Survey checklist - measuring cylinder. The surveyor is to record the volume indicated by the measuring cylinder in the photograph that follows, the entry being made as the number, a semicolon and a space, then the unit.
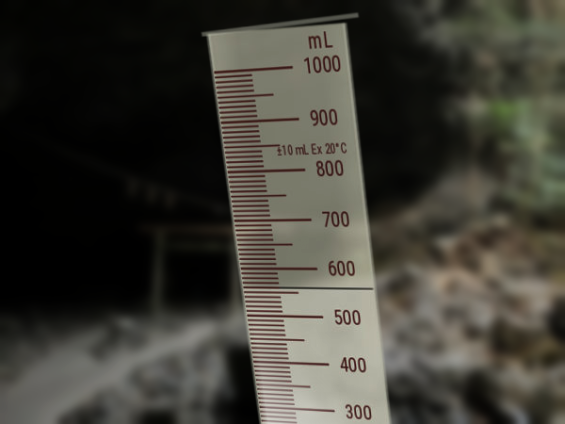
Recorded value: 560; mL
